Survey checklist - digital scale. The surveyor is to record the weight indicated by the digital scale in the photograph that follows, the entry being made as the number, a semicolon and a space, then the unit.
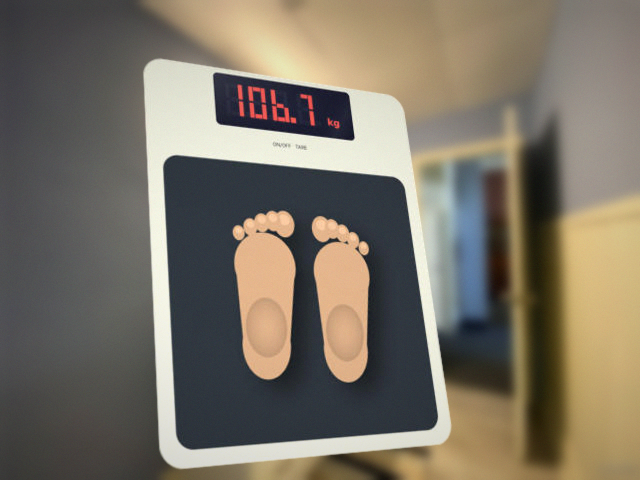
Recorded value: 106.7; kg
